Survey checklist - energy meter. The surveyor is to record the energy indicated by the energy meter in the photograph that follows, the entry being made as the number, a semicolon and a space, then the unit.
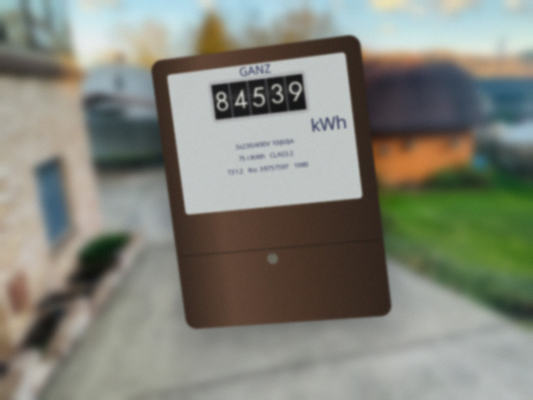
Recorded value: 84539; kWh
